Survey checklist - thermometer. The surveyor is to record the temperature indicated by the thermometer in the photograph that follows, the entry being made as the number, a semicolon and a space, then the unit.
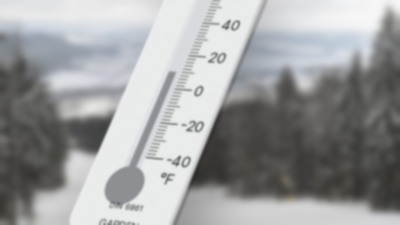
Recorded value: 10; °F
